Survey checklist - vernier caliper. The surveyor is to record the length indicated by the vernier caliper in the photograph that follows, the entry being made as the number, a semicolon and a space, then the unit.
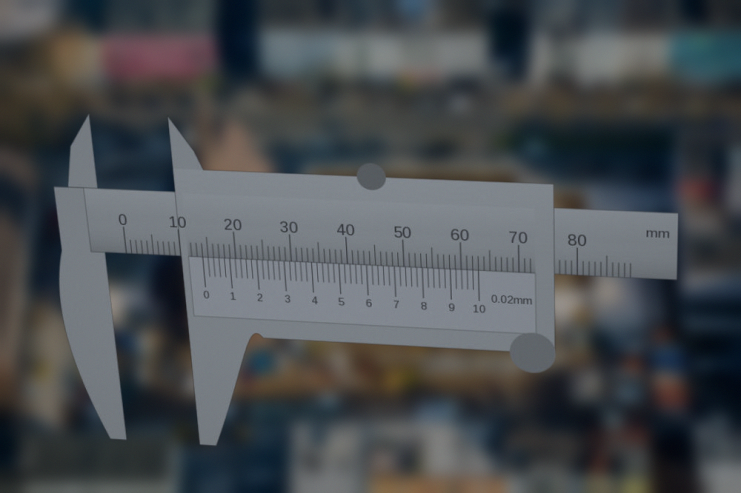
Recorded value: 14.0; mm
